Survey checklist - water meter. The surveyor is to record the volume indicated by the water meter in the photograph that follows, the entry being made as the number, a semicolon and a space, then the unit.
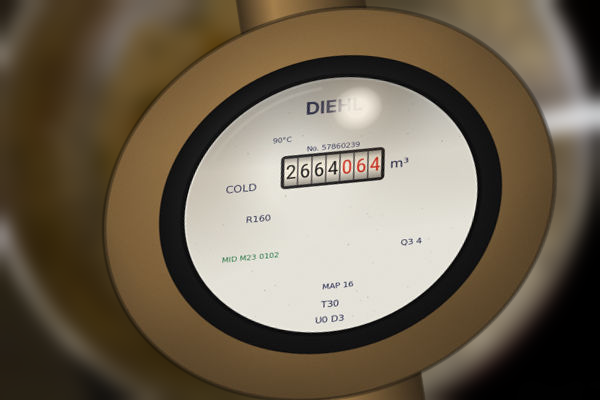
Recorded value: 2664.064; m³
